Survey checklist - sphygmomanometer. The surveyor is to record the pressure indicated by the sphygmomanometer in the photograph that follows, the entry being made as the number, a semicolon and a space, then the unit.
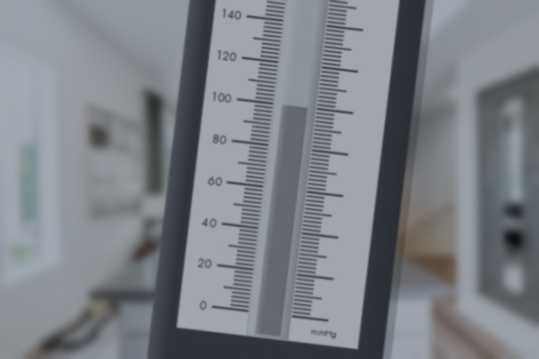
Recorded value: 100; mmHg
